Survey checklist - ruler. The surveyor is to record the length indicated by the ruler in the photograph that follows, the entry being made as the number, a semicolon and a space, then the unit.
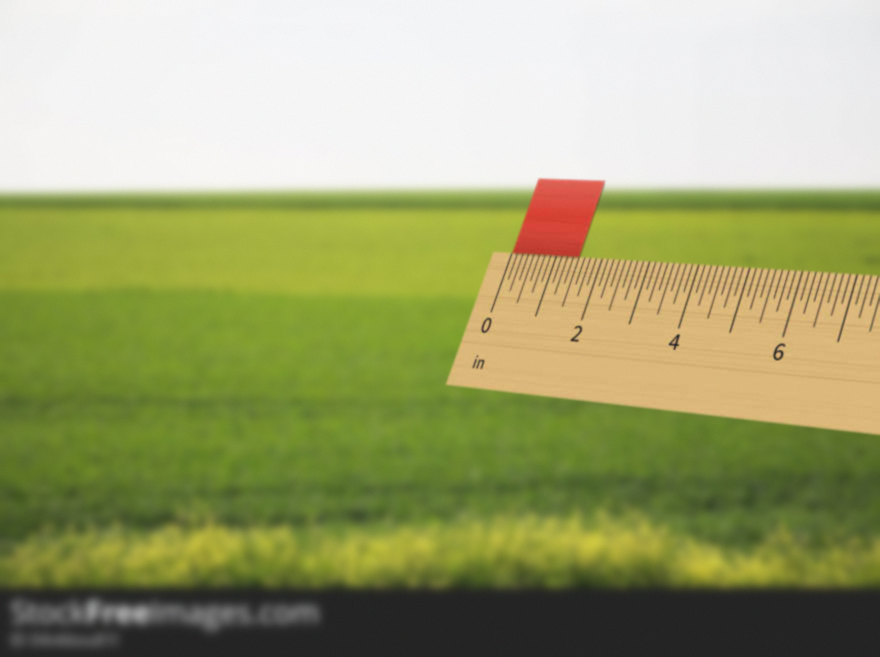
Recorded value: 1.5; in
